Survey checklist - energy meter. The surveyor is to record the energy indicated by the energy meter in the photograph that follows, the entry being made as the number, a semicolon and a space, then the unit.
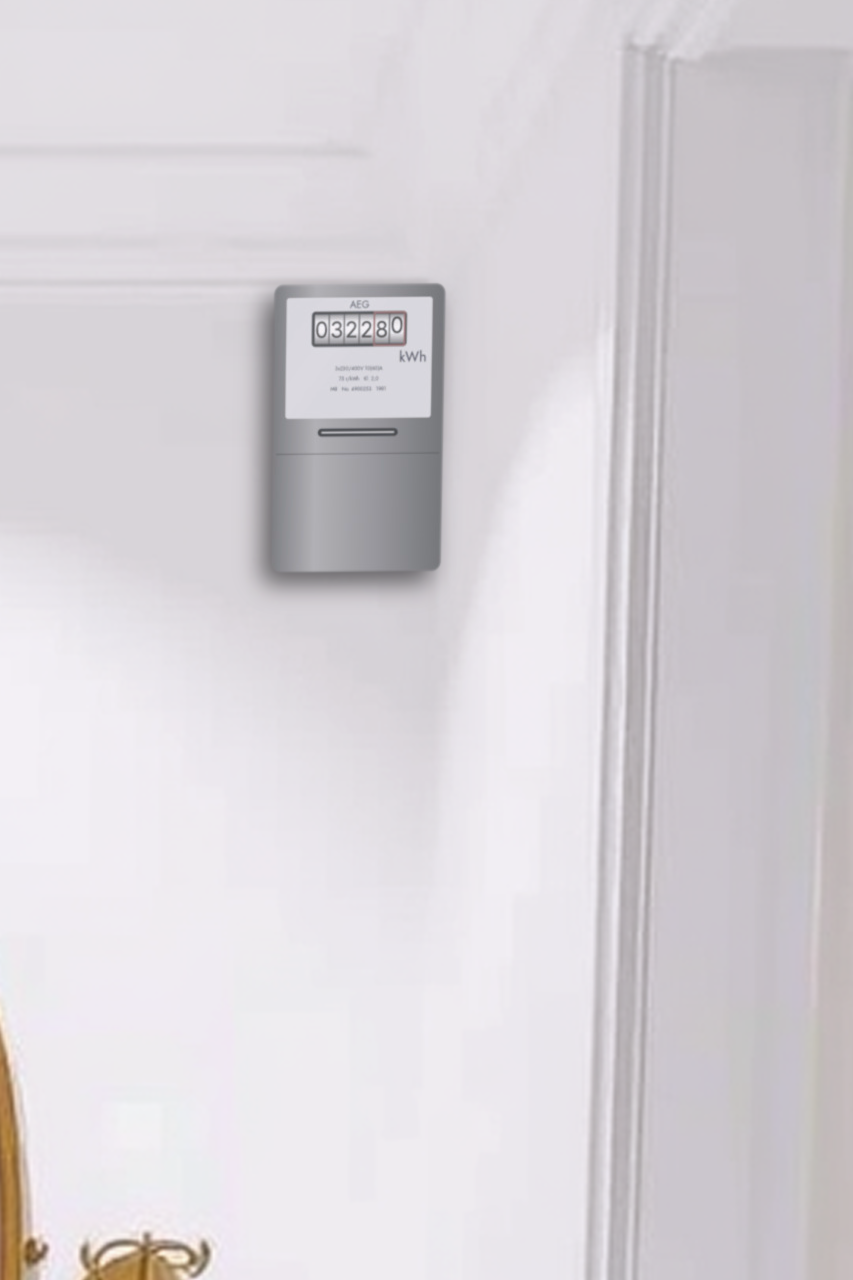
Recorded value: 322.80; kWh
